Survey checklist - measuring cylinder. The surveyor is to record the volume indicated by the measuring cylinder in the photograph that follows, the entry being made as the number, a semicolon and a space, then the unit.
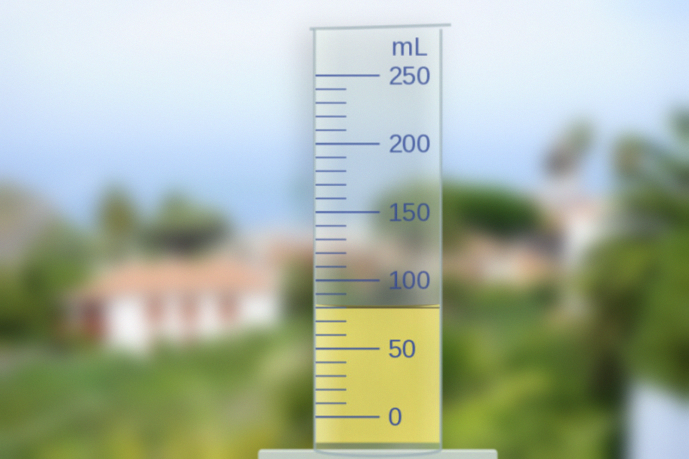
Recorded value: 80; mL
